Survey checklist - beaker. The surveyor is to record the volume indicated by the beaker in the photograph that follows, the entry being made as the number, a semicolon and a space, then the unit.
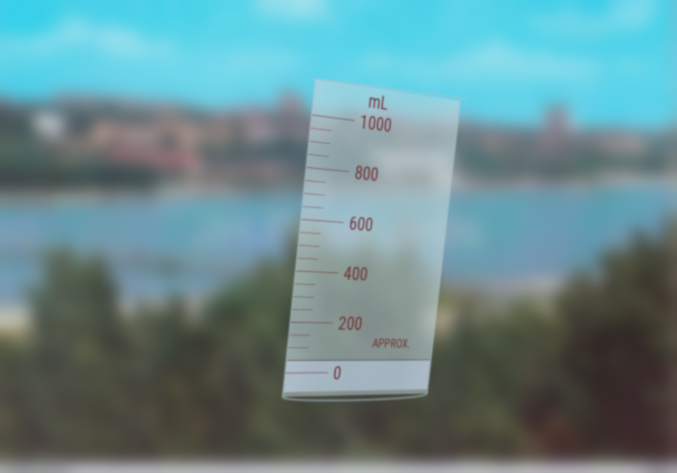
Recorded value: 50; mL
